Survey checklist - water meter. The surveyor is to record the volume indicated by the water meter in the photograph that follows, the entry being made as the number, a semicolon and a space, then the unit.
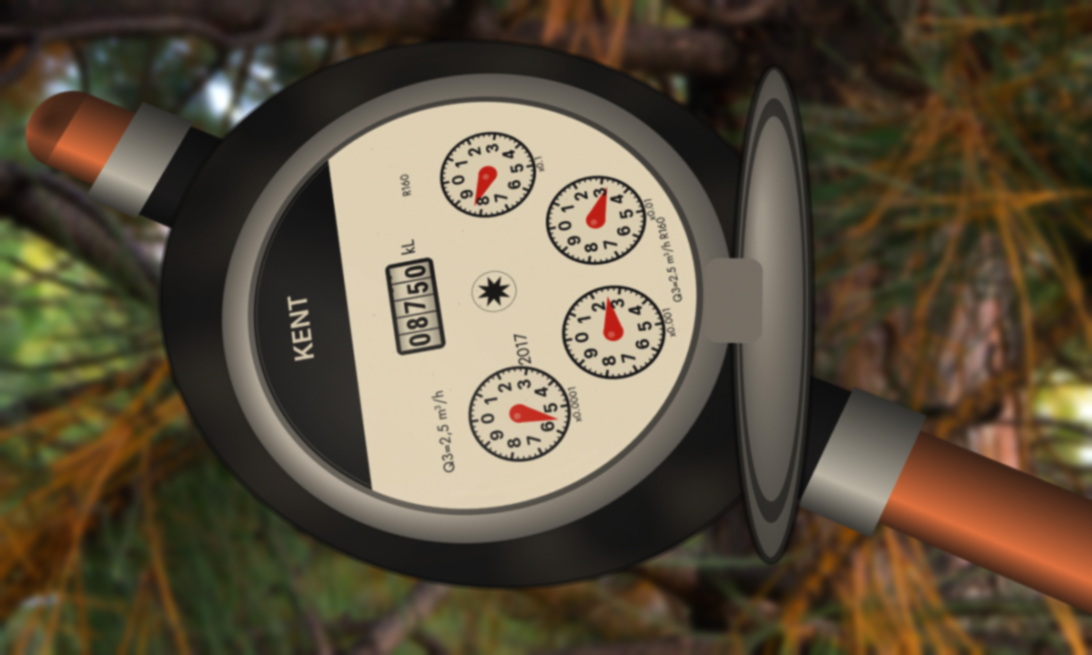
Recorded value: 8749.8325; kL
